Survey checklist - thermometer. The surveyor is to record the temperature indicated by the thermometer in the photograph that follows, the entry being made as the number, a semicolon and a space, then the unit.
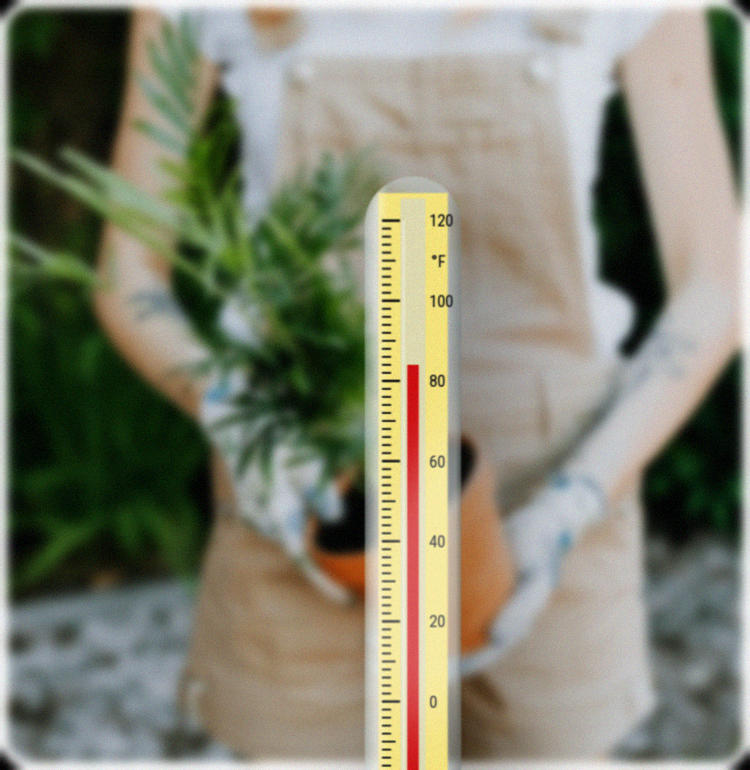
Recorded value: 84; °F
